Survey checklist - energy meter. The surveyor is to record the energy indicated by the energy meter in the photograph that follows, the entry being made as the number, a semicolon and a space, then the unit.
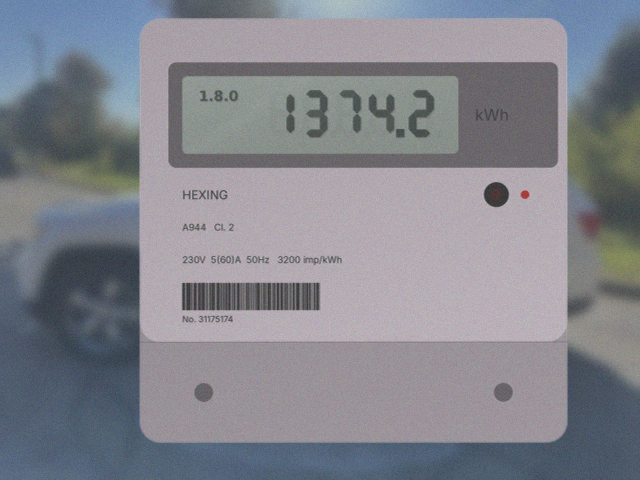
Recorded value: 1374.2; kWh
